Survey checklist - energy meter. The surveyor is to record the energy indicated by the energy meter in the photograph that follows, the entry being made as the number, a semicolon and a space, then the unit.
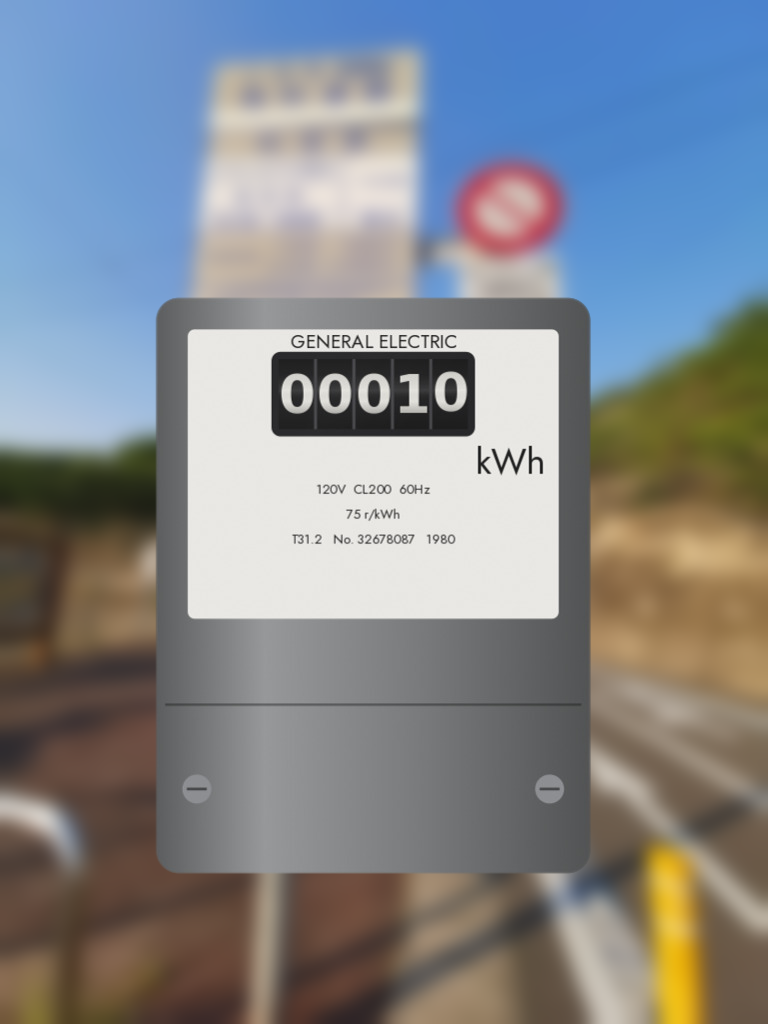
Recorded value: 10; kWh
